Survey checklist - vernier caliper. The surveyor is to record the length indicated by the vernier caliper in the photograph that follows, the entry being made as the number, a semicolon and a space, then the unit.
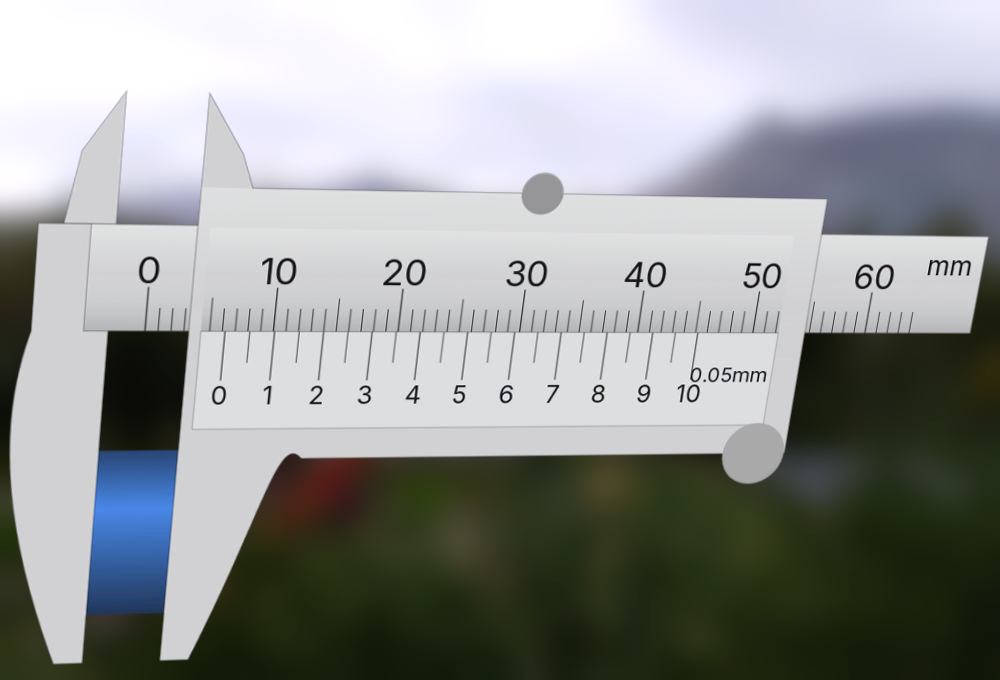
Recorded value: 6.2; mm
